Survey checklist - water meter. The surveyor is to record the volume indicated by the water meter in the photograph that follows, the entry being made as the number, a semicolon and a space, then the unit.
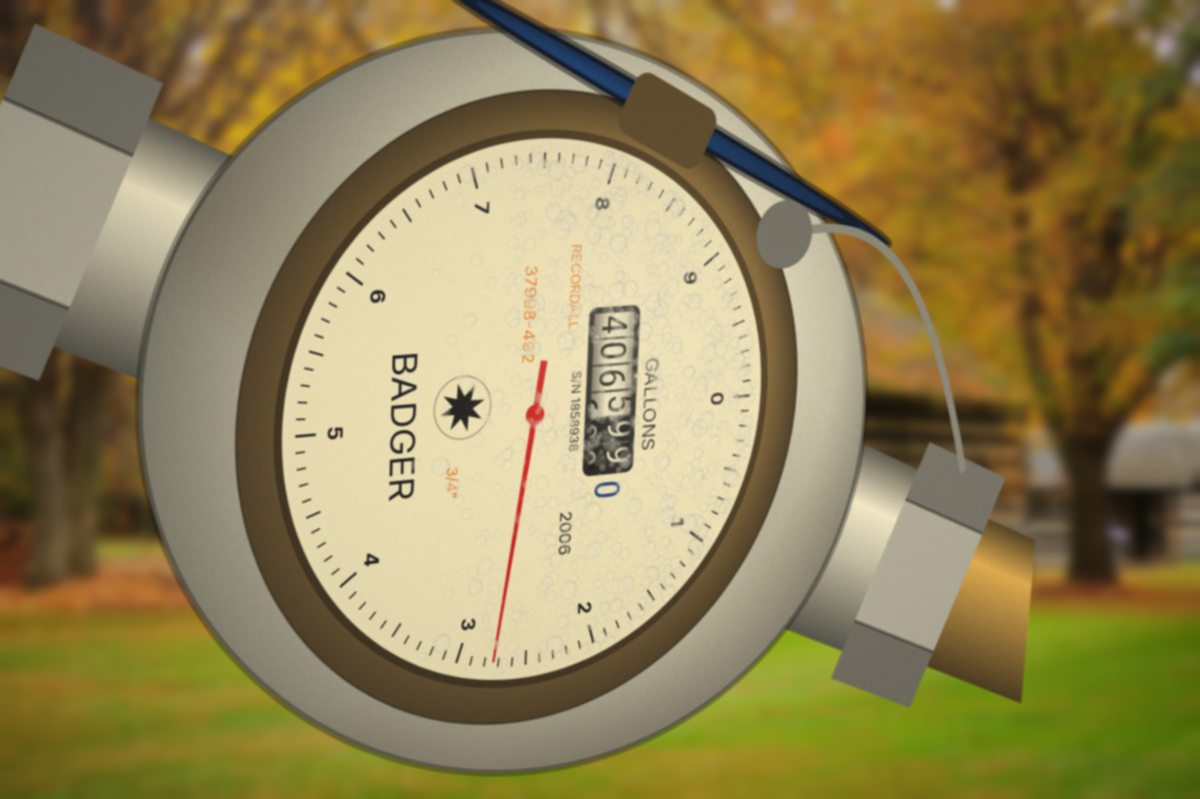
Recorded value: 4065992.7; gal
